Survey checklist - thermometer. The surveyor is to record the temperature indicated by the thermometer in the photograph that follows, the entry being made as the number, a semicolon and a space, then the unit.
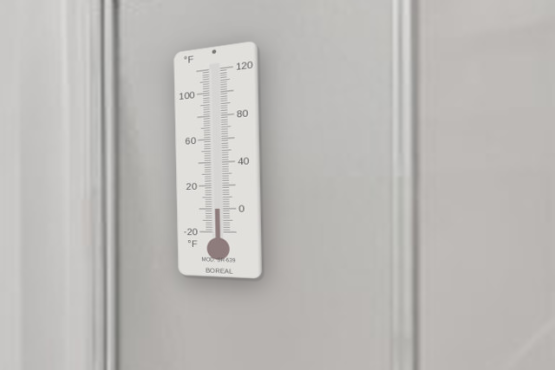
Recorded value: 0; °F
